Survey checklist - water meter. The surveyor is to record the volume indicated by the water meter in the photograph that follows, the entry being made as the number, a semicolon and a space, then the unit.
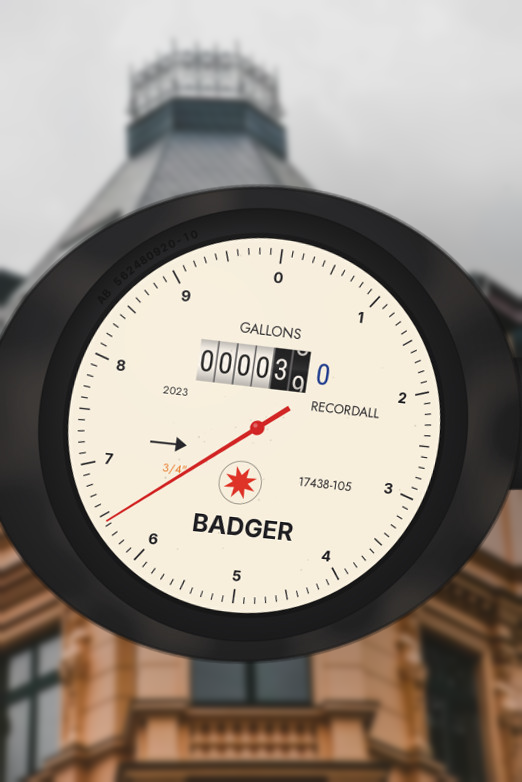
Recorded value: 386.4; gal
